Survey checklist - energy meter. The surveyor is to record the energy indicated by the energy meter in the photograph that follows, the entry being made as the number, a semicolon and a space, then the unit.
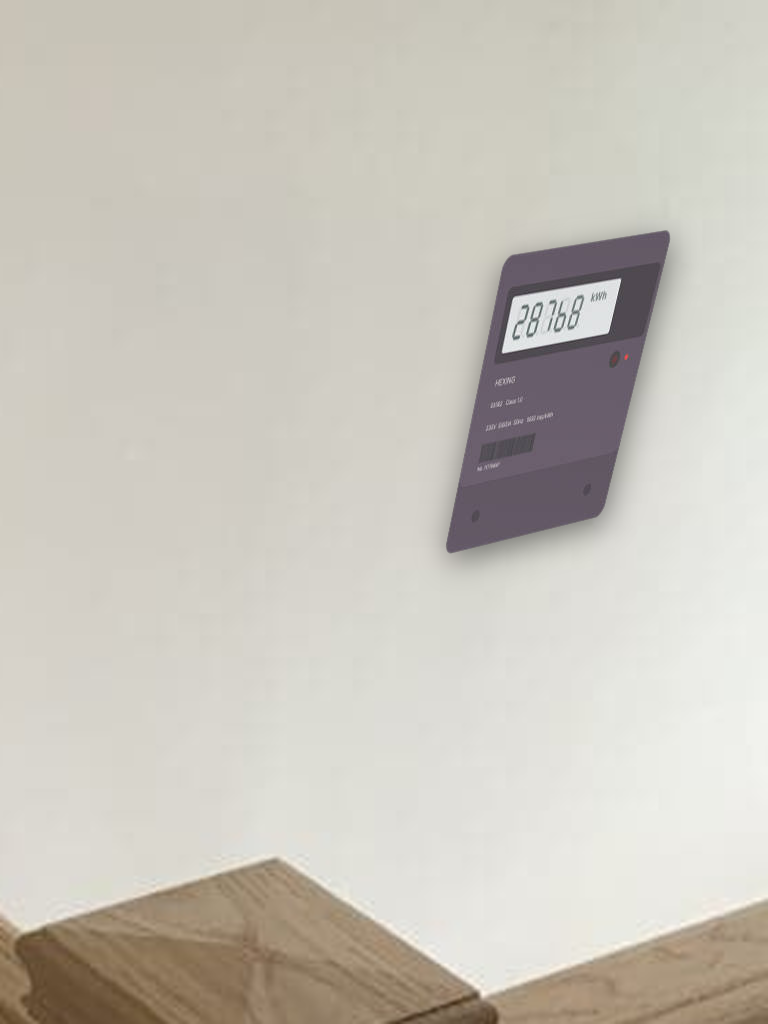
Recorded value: 28768; kWh
